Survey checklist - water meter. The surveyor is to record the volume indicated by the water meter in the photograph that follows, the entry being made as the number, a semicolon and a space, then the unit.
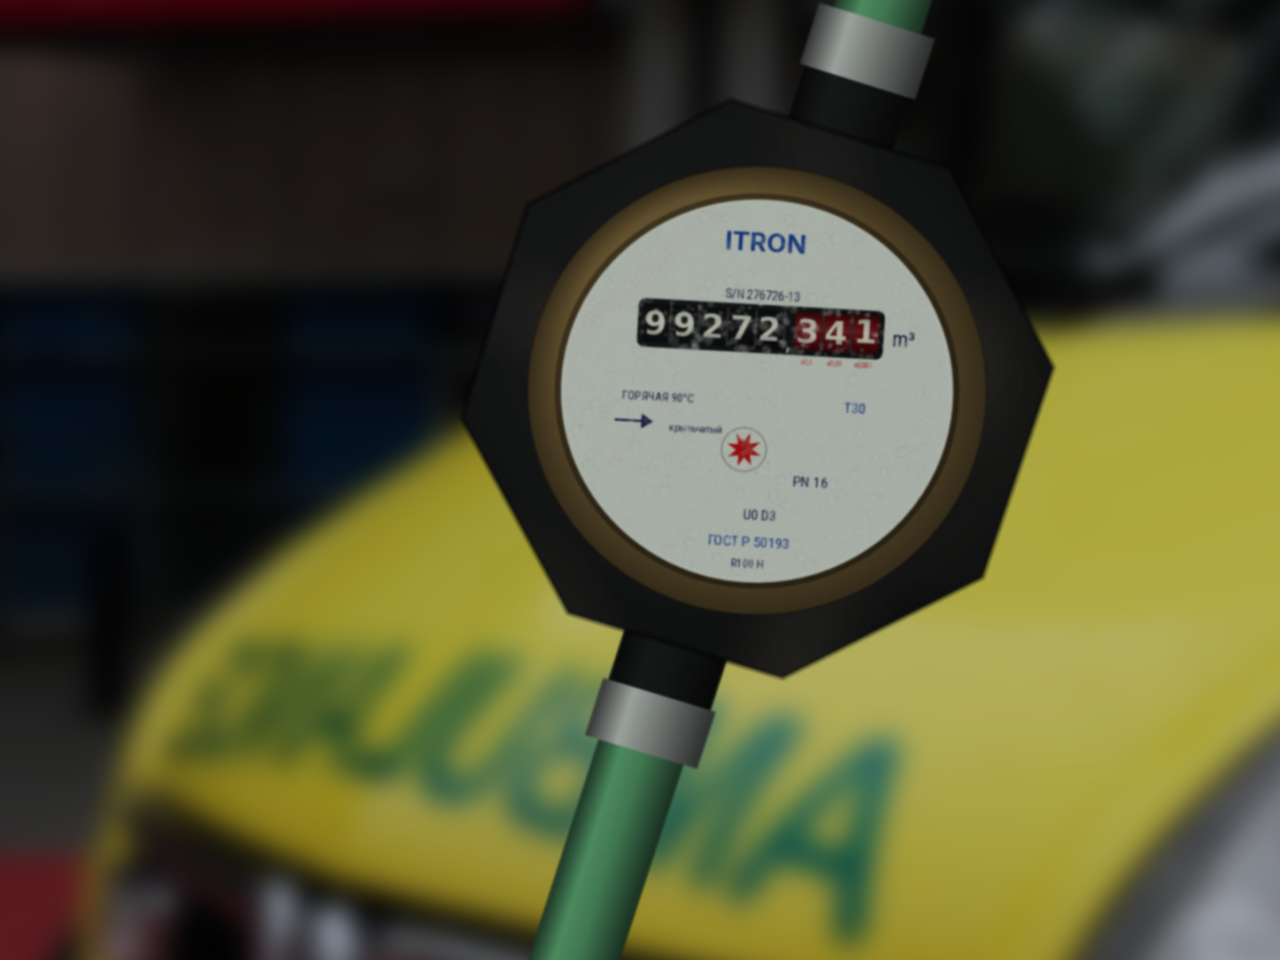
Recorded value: 99272.341; m³
